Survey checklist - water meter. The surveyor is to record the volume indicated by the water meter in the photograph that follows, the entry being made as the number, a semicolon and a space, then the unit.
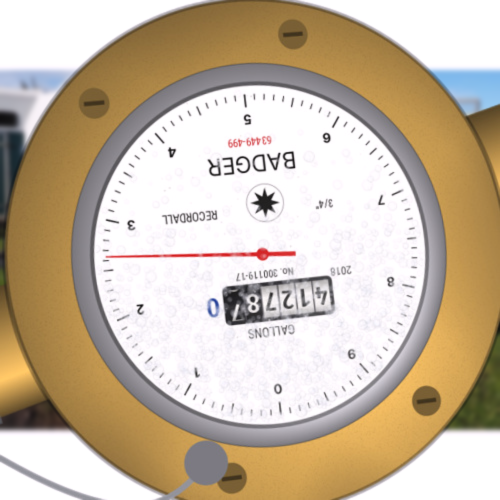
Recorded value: 4127872.6; gal
